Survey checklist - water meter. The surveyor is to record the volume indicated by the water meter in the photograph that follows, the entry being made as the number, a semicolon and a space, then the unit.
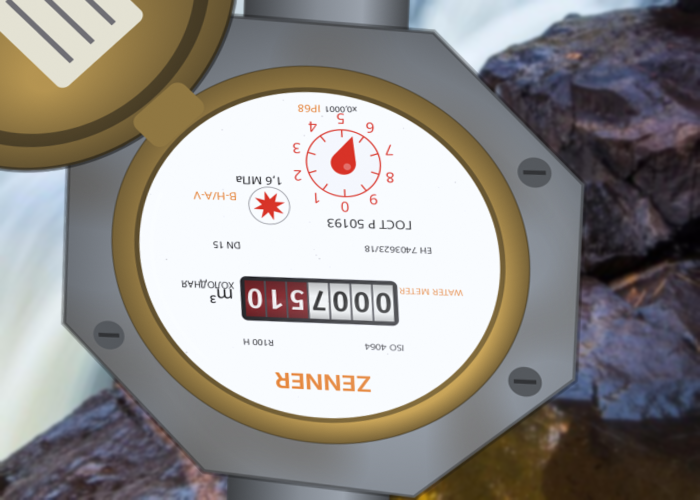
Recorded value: 7.5105; m³
